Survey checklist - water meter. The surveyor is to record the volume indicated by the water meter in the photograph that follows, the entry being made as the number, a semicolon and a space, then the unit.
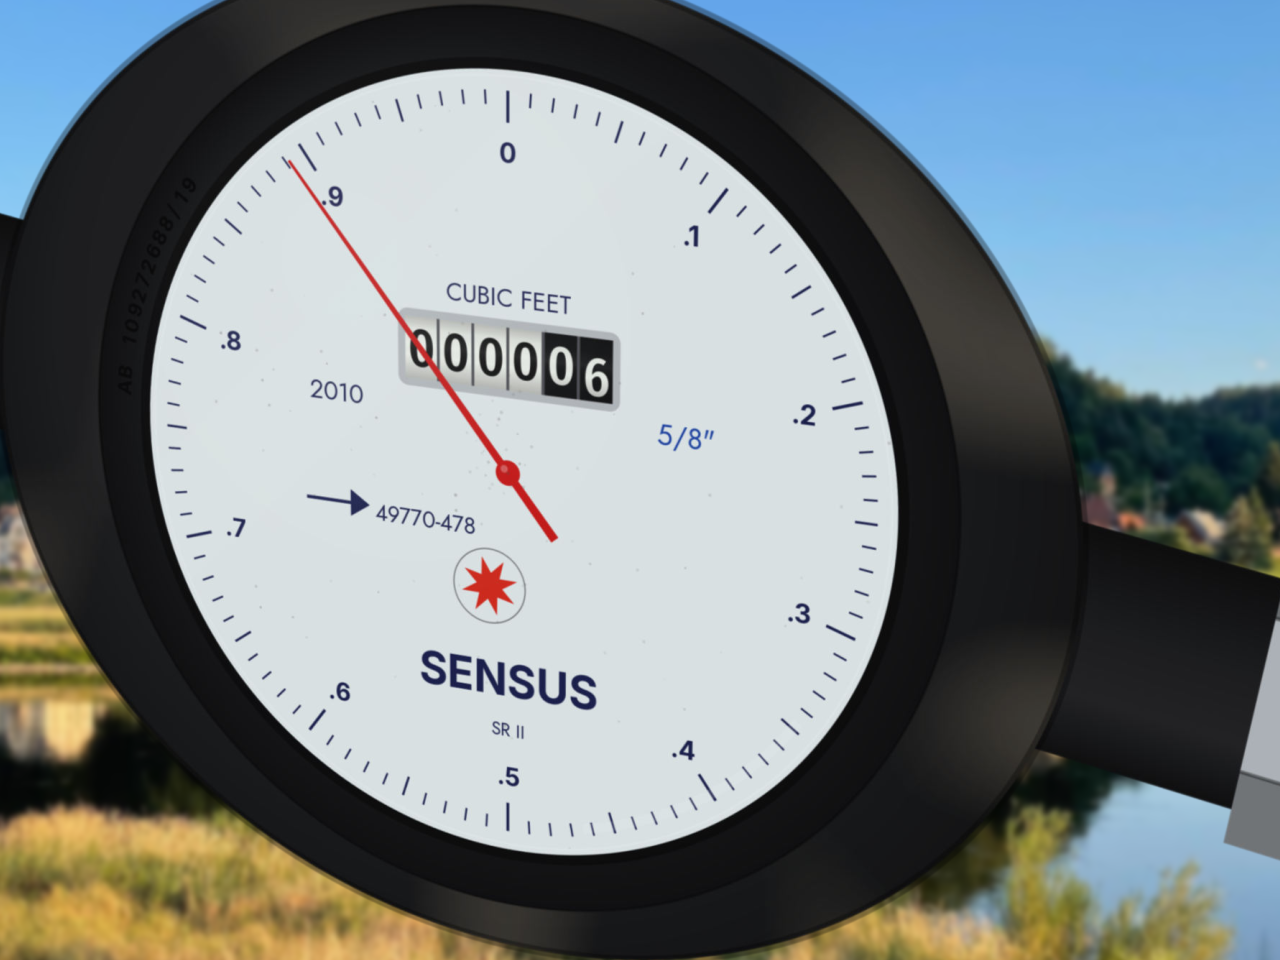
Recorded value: 5.89; ft³
